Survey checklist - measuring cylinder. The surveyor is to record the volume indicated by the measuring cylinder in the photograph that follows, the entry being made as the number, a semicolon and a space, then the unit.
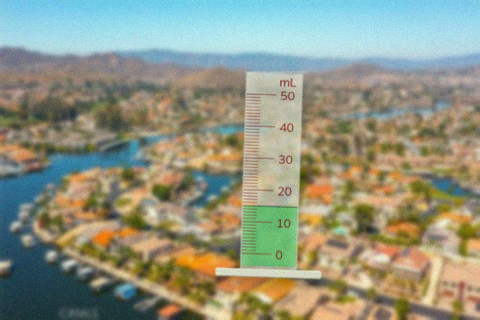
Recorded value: 15; mL
